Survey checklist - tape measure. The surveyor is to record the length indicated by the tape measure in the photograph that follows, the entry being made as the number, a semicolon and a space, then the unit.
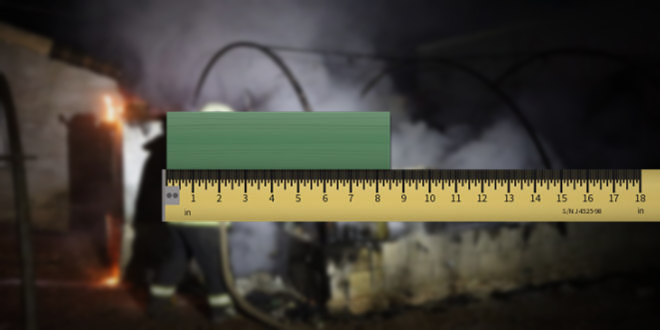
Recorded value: 8.5; in
